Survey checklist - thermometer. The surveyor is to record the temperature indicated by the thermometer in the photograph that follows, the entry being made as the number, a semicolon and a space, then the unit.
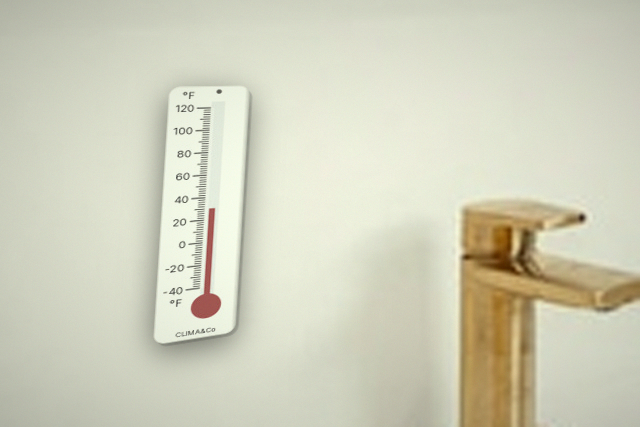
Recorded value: 30; °F
